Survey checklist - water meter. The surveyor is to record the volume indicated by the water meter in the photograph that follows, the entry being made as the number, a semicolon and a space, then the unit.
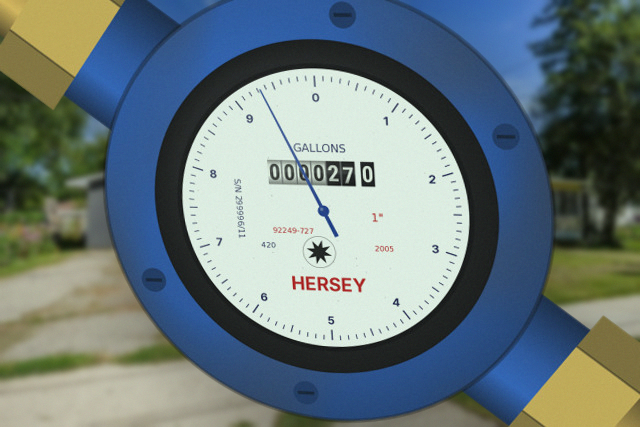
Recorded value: 269.3; gal
